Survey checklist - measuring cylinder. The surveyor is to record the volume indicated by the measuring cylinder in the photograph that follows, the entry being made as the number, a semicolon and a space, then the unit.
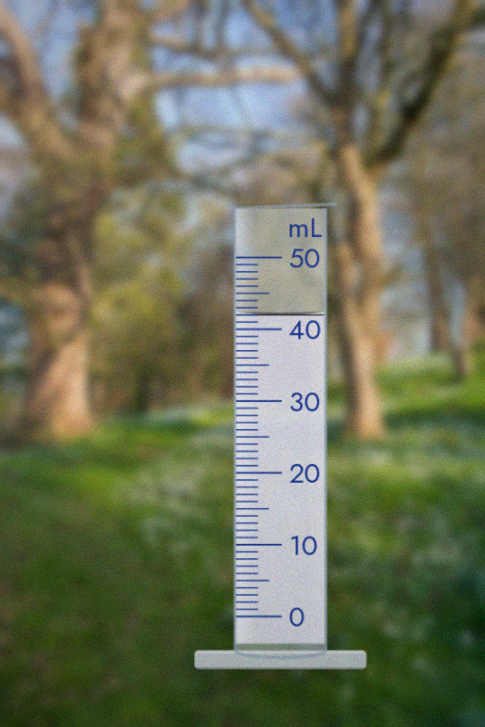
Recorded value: 42; mL
